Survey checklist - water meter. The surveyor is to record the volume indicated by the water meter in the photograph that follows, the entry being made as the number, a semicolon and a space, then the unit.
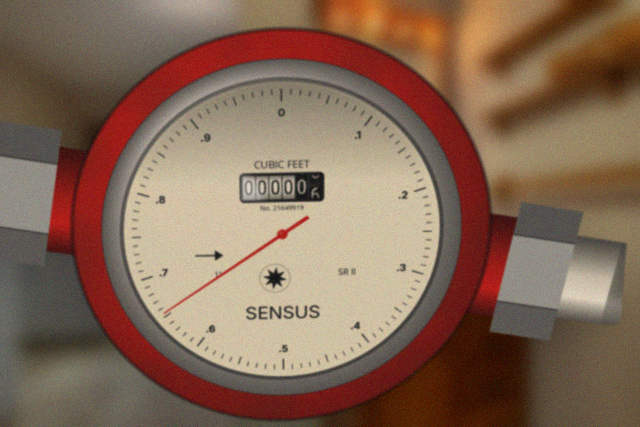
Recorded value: 5.65; ft³
